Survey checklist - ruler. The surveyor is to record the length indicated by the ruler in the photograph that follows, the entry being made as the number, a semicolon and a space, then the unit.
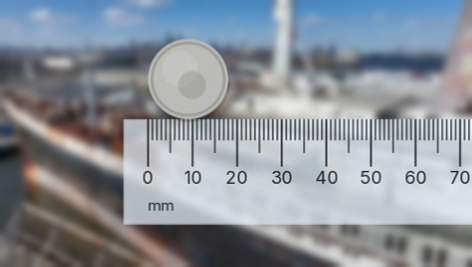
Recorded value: 18; mm
